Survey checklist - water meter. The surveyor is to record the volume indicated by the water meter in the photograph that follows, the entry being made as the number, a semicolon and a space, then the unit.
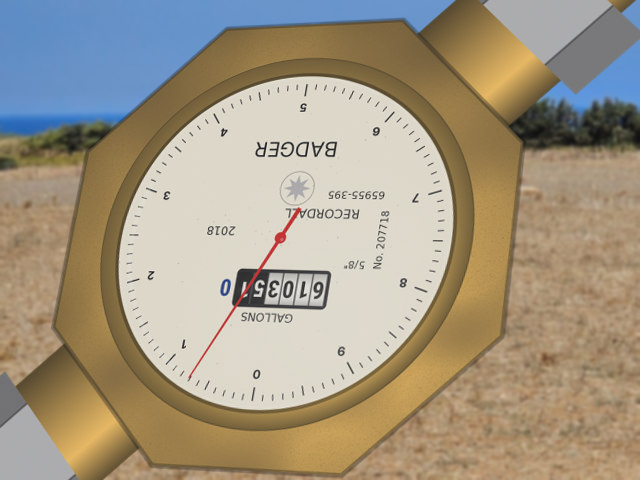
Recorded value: 6103510.7; gal
